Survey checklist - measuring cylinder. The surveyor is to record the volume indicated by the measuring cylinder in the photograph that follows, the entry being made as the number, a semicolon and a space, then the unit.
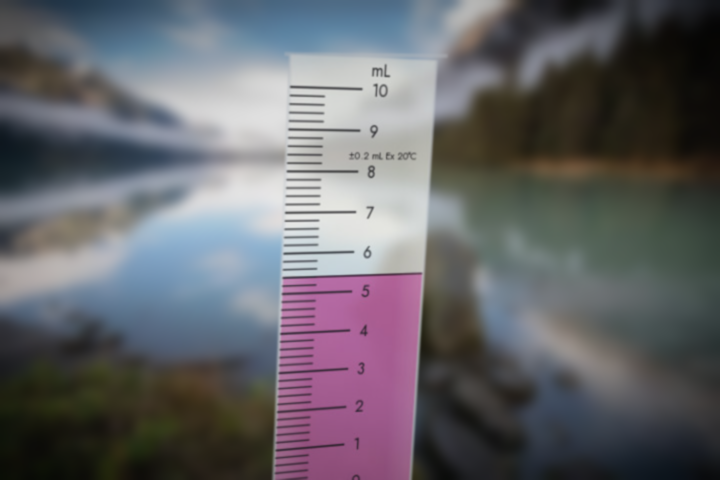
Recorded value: 5.4; mL
